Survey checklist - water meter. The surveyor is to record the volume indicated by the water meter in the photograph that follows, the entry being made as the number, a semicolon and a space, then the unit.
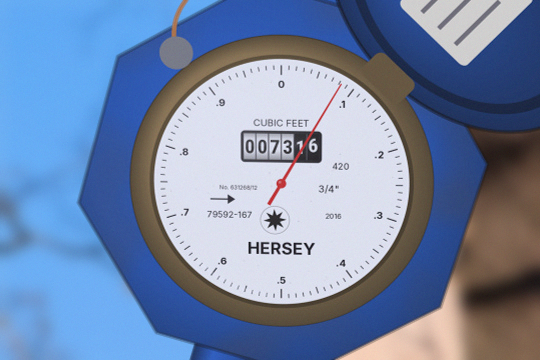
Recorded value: 7316.08; ft³
